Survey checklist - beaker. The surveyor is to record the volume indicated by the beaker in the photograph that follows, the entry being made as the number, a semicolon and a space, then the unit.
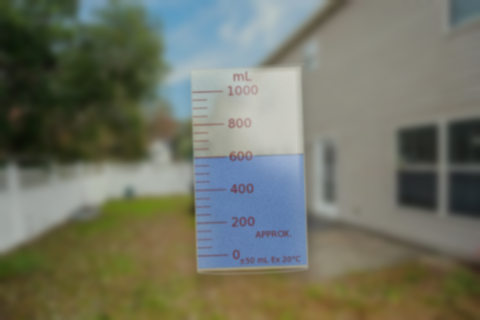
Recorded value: 600; mL
